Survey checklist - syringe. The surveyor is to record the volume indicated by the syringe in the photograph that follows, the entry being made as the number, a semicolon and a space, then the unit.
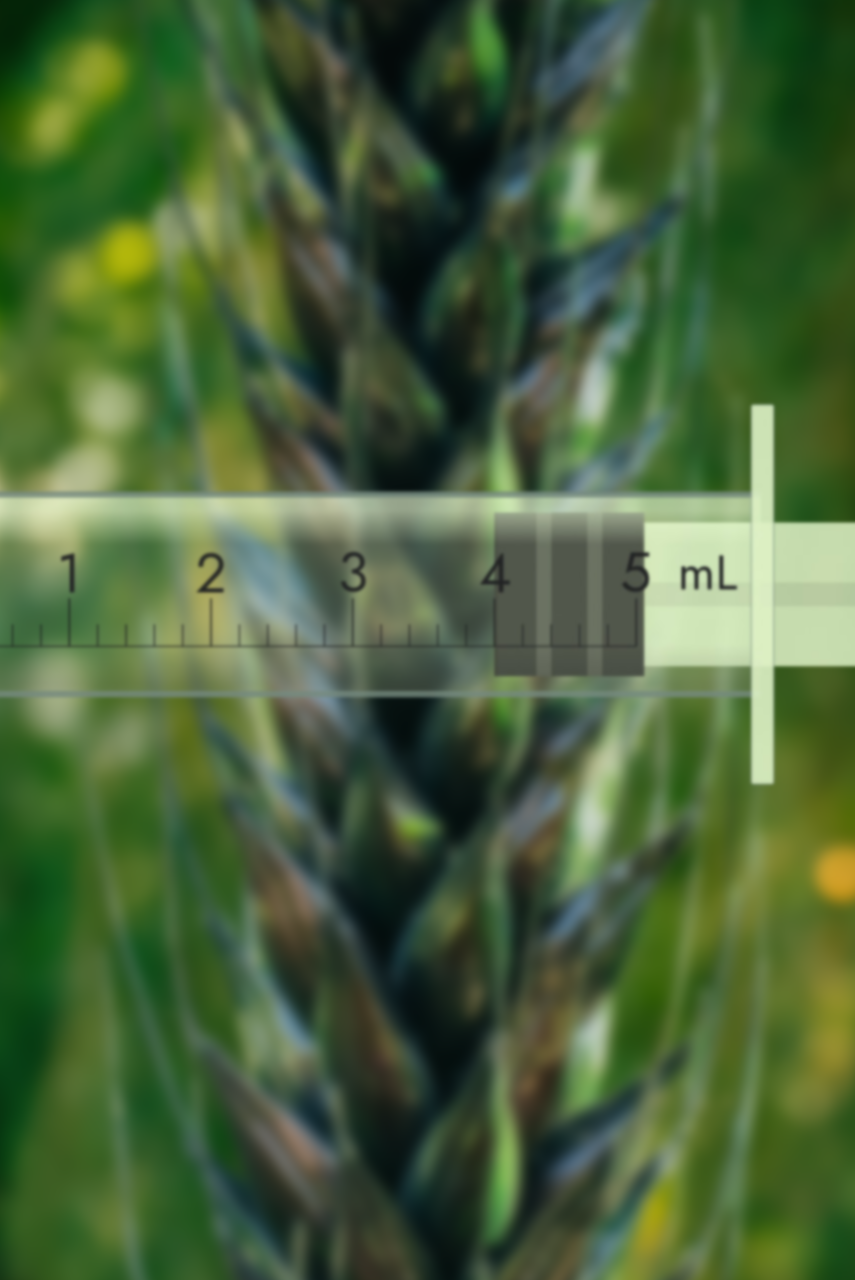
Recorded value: 4; mL
